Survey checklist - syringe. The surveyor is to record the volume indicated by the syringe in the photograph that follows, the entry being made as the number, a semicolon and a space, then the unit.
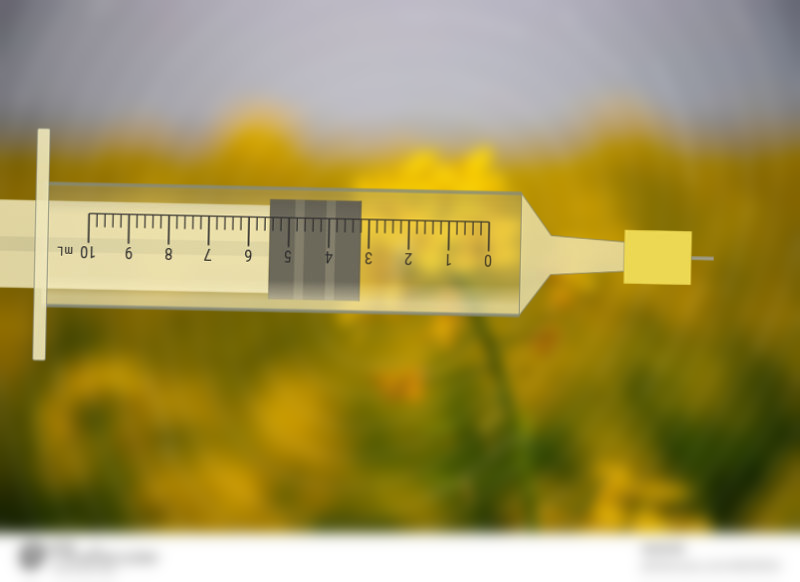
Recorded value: 3.2; mL
